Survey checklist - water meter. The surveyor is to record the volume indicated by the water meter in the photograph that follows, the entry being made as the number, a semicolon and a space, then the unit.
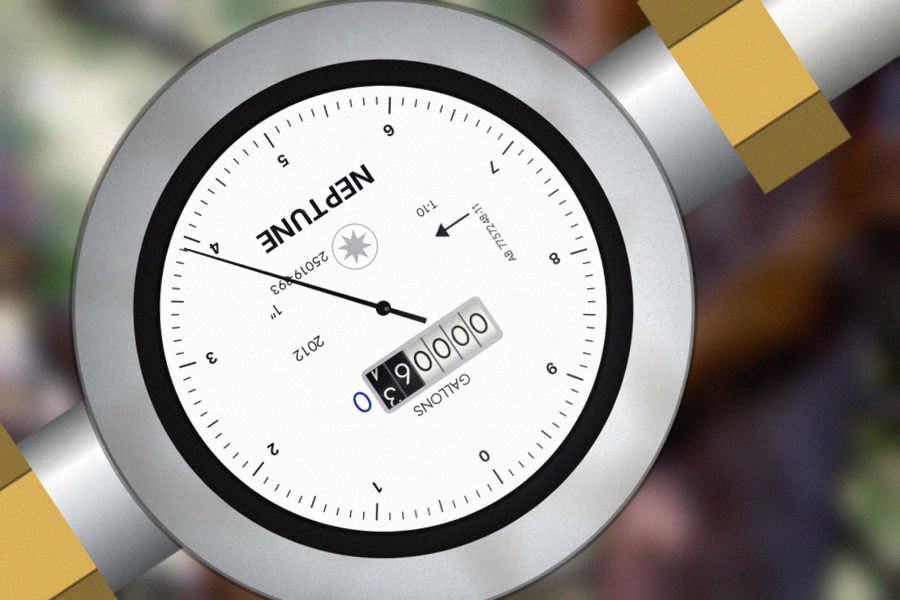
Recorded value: 633.9; gal
